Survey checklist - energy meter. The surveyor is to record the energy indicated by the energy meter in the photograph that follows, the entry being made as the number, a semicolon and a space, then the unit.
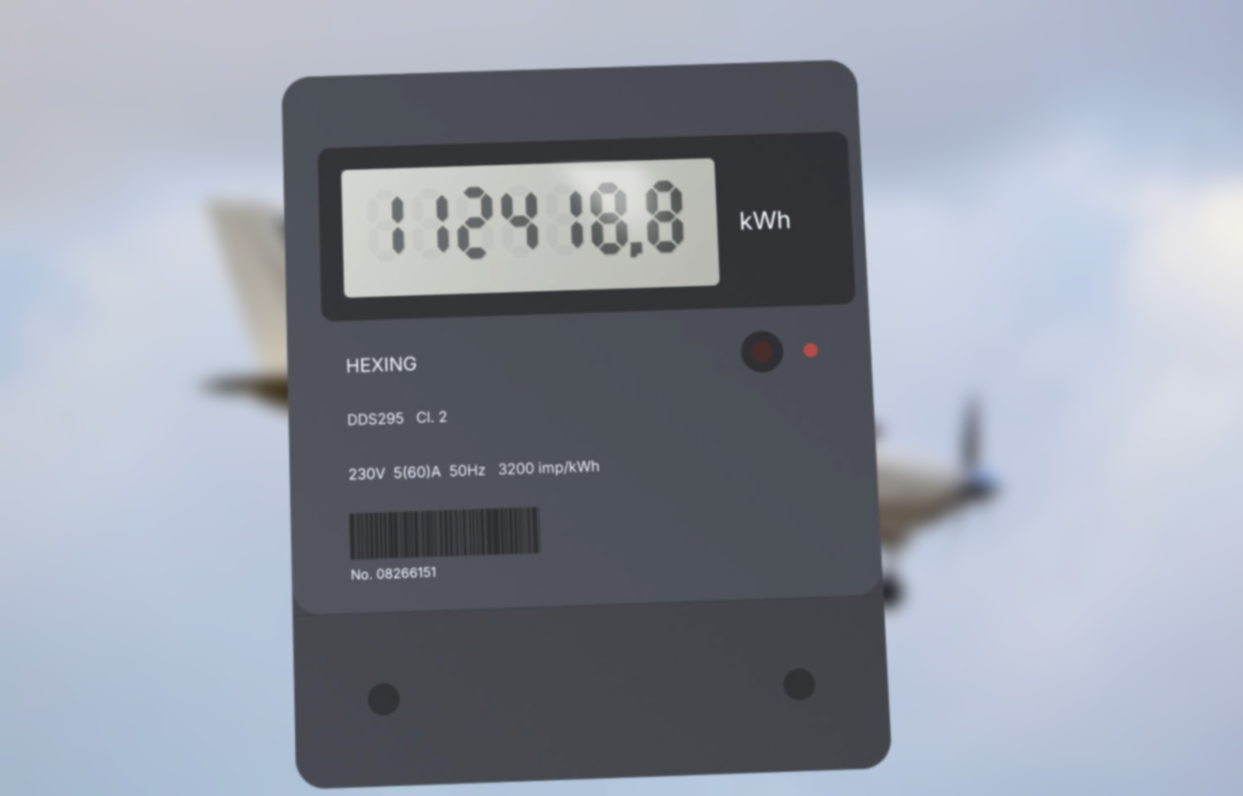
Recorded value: 112418.8; kWh
